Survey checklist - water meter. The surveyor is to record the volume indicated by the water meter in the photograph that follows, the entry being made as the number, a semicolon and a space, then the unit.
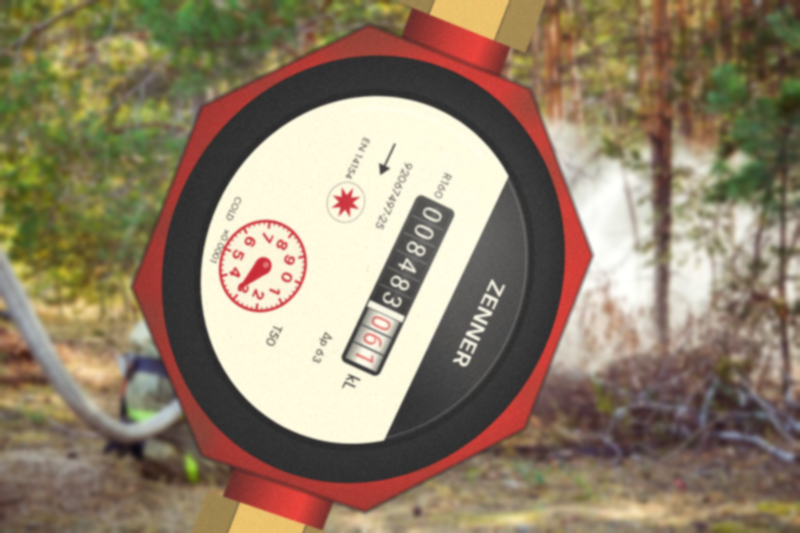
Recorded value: 8483.0613; kL
